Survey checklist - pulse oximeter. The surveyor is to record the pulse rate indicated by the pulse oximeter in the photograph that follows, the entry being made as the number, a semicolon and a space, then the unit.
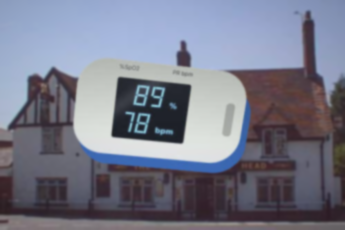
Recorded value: 78; bpm
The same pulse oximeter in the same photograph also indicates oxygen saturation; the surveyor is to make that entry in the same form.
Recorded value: 89; %
